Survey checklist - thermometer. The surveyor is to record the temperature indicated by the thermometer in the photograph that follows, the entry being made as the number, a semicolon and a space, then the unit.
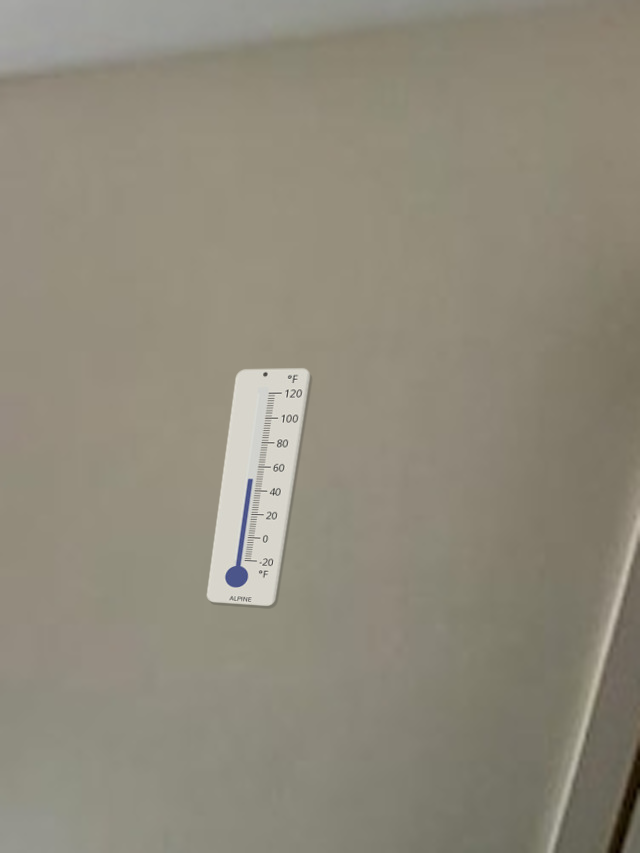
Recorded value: 50; °F
